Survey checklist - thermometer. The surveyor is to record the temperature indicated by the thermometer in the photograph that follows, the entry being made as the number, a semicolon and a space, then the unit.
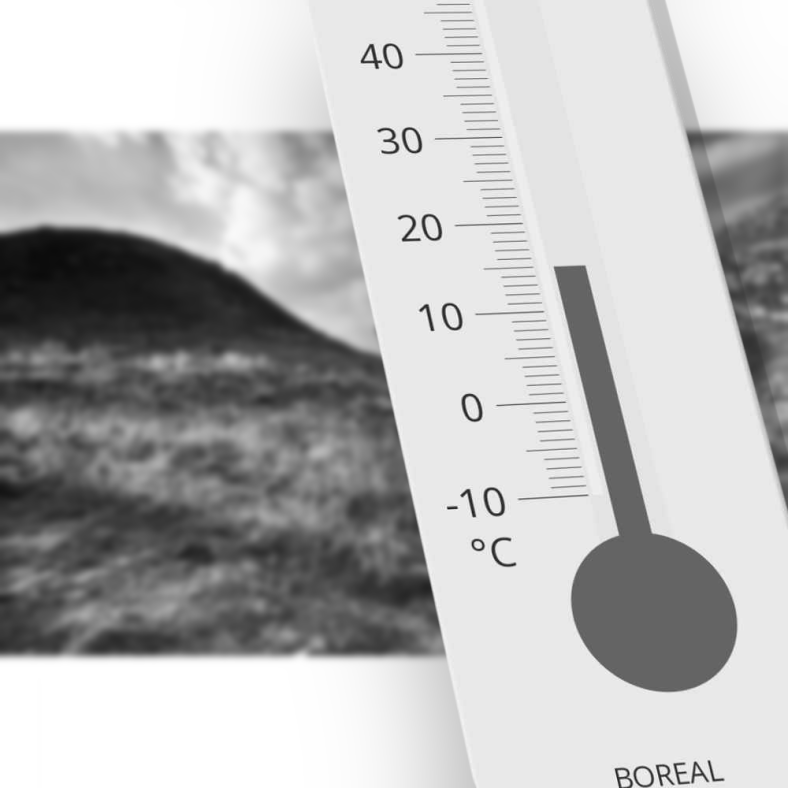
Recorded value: 15; °C
